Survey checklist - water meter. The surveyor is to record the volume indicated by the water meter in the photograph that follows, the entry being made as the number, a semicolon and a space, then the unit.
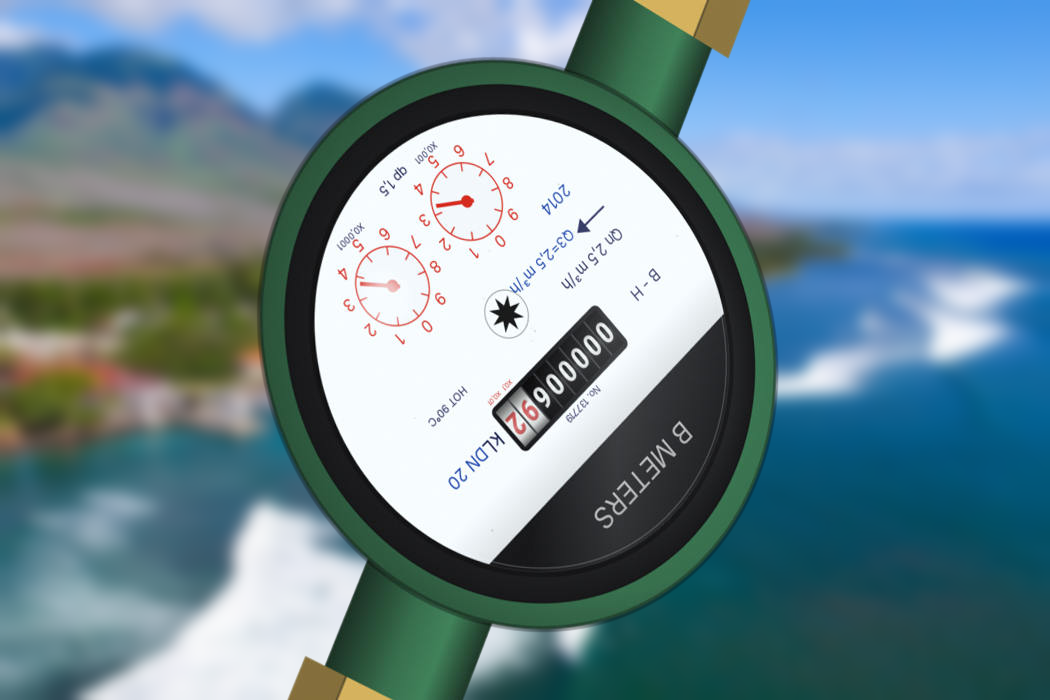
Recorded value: 6.9233; kL
